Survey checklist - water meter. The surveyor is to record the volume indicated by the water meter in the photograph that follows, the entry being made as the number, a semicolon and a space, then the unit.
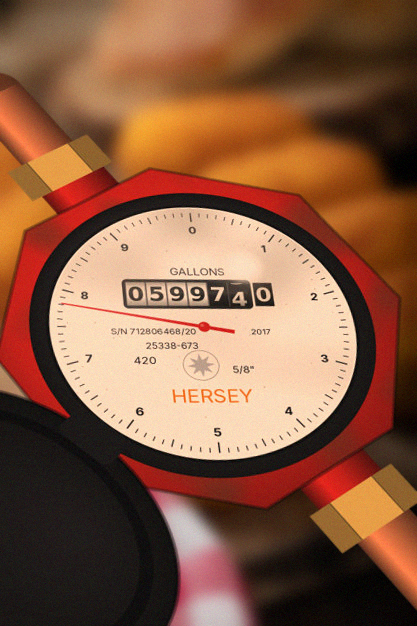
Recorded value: 599737.8; gal
